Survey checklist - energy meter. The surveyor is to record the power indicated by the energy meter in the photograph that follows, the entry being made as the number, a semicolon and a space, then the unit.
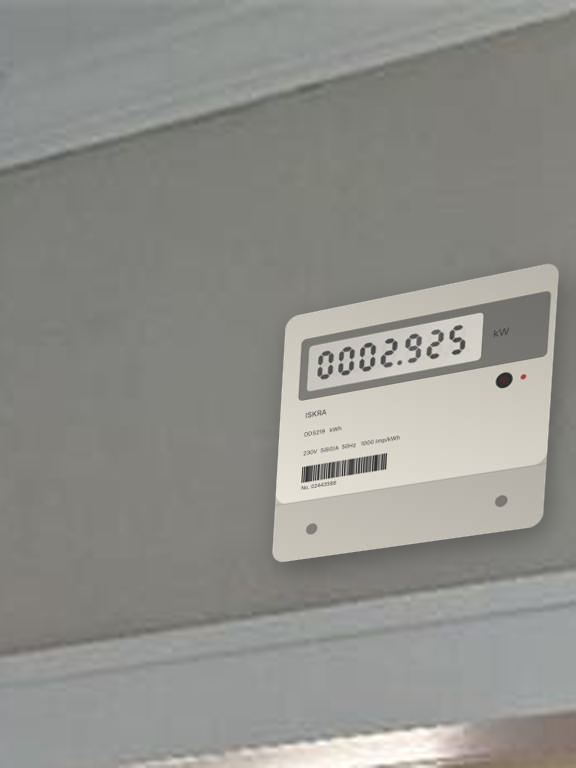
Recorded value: 2.925; kW
